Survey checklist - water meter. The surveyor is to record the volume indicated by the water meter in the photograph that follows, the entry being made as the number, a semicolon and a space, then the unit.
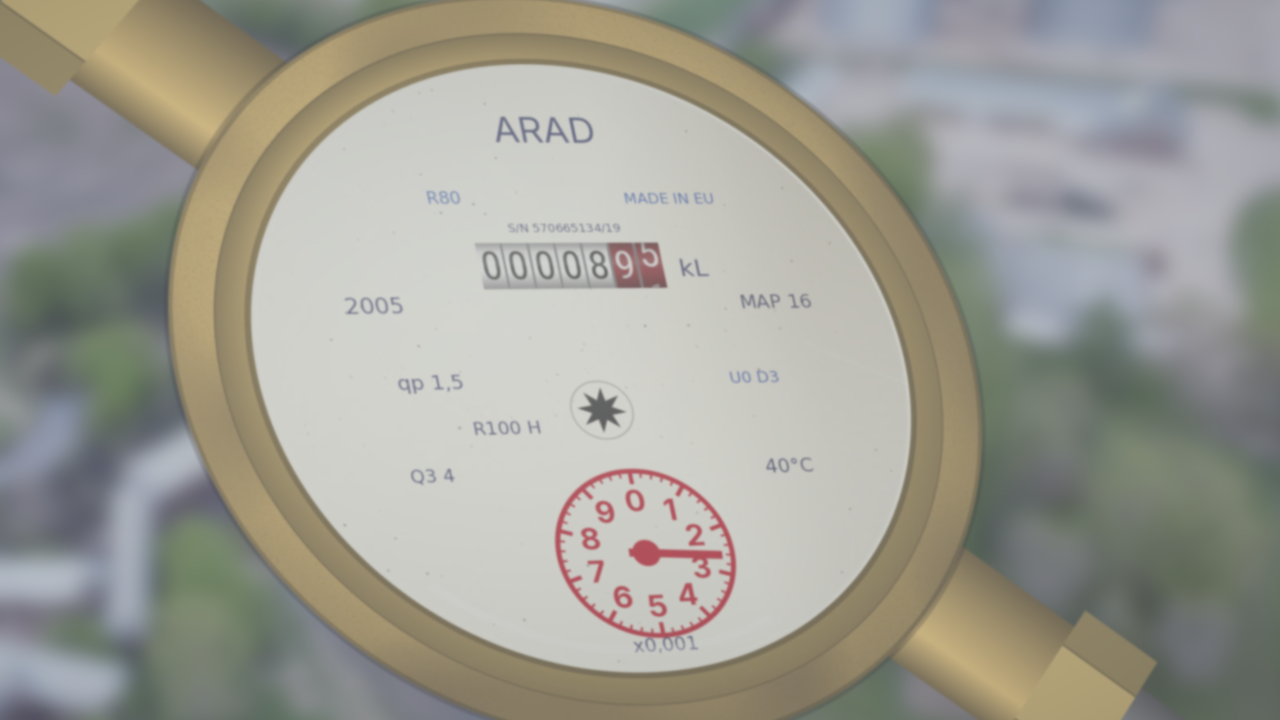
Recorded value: 8.952; kL
